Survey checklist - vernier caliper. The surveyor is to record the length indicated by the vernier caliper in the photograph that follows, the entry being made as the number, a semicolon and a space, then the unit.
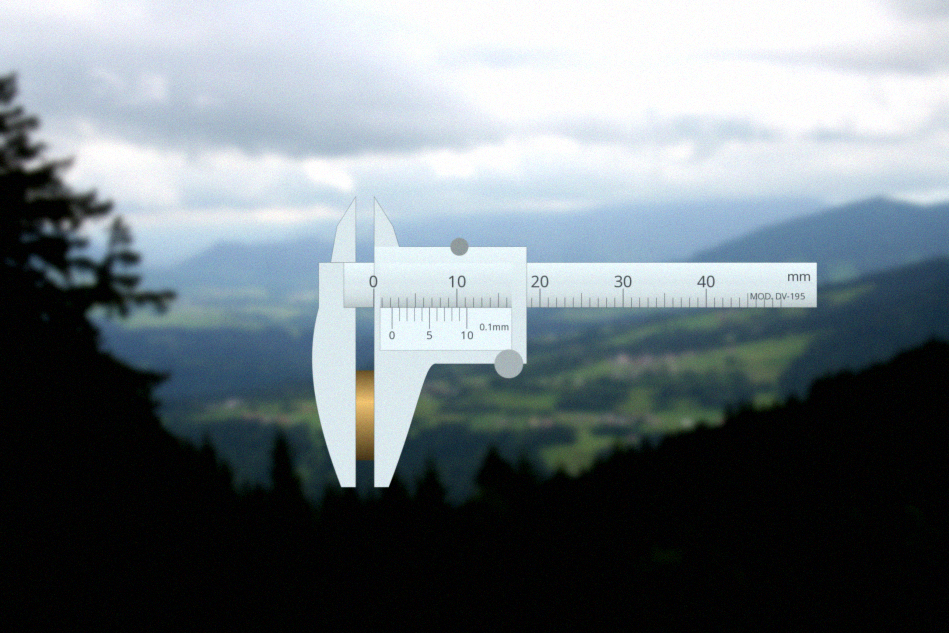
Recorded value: 2.2; mm
